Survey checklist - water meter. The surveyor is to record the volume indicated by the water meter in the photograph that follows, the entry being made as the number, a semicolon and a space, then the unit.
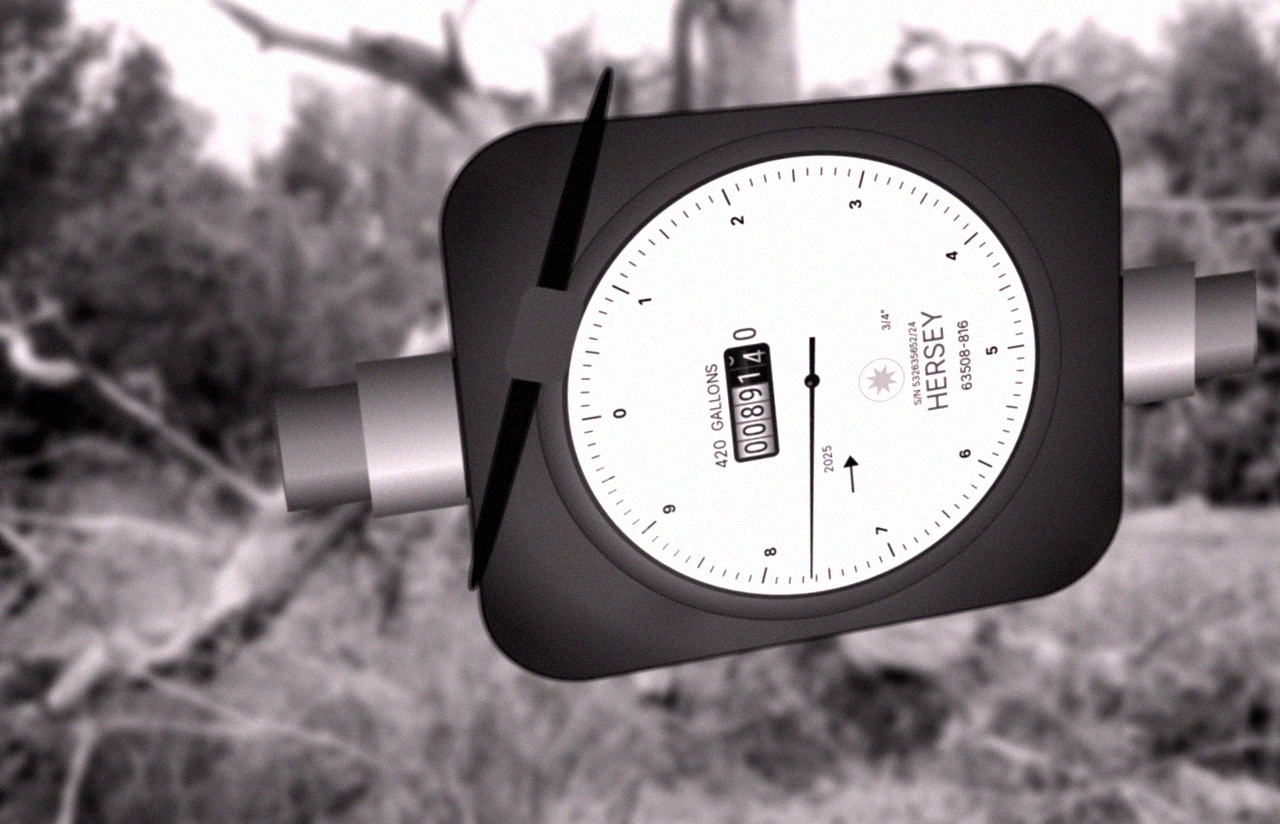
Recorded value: 89137.6; gal
